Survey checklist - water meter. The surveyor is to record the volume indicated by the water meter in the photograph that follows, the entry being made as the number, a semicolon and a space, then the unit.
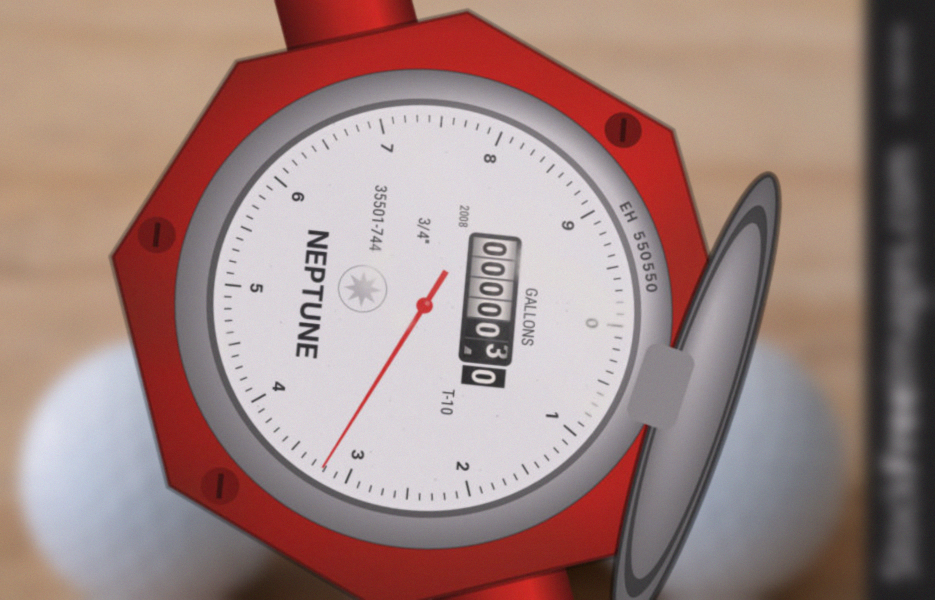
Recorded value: 33.2; gal
